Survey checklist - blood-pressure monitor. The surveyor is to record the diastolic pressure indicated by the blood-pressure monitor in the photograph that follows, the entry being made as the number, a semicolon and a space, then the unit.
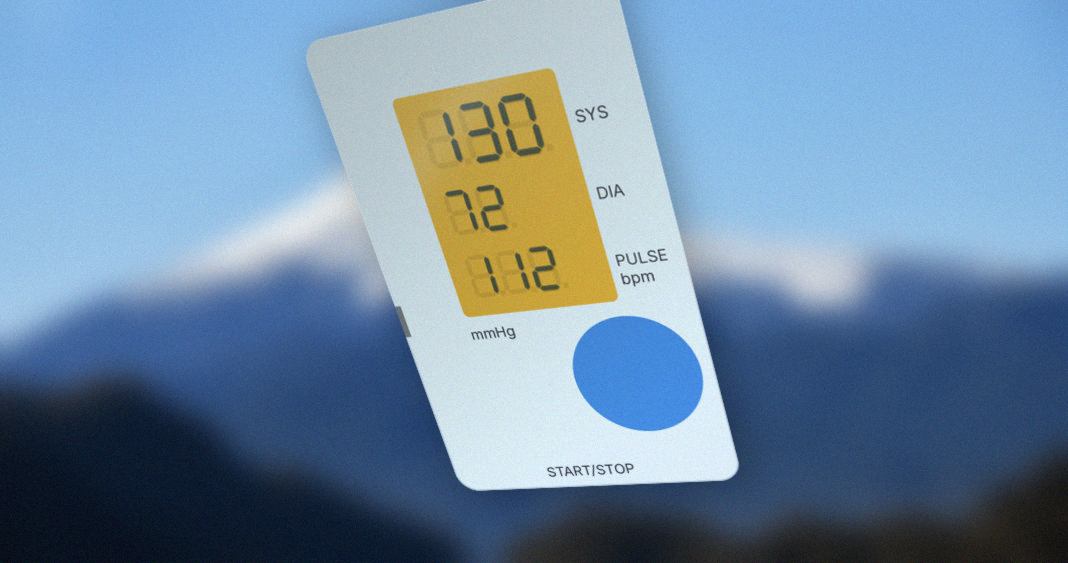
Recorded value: 72; mmHg
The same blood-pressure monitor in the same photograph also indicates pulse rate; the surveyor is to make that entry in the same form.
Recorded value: 112; bpm
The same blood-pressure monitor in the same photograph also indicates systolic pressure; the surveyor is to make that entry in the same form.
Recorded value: 130; mmHg
